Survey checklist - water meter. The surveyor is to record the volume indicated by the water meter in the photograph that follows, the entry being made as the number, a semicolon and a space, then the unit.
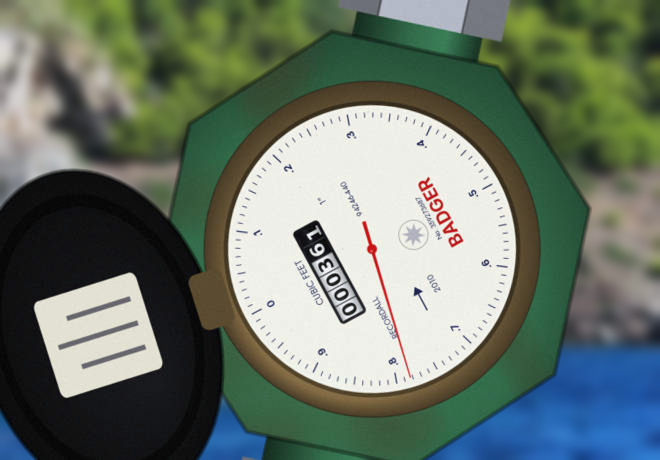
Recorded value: 360.78; ft³
